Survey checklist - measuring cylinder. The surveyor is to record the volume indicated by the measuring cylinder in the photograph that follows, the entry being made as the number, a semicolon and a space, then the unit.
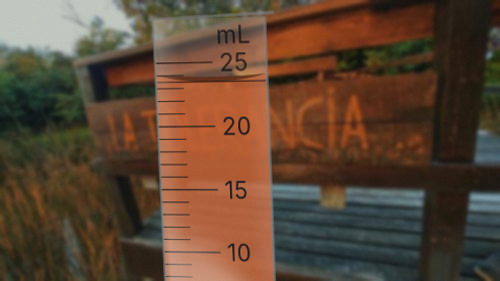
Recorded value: 23.5; mL
